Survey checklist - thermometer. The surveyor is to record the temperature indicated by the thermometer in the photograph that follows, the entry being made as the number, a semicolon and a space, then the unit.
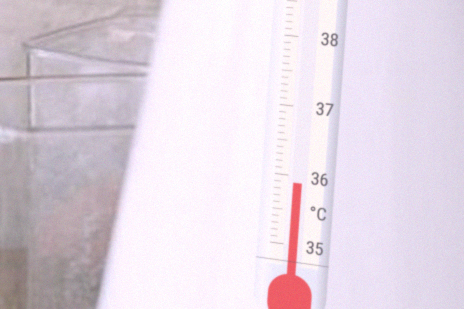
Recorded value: 35.9; °C
